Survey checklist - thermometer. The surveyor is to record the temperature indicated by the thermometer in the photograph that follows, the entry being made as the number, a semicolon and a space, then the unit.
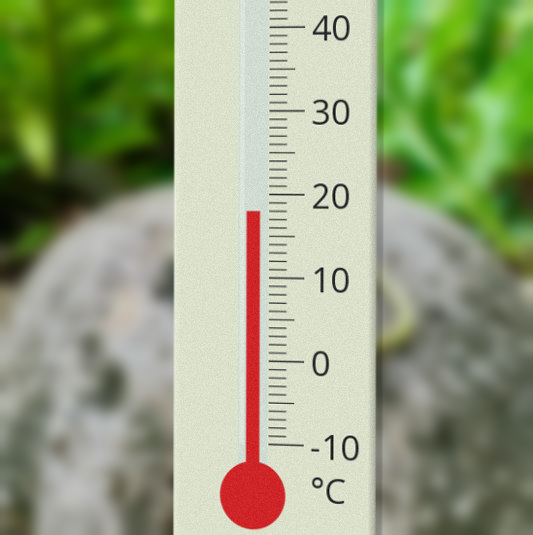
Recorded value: 18; °C
